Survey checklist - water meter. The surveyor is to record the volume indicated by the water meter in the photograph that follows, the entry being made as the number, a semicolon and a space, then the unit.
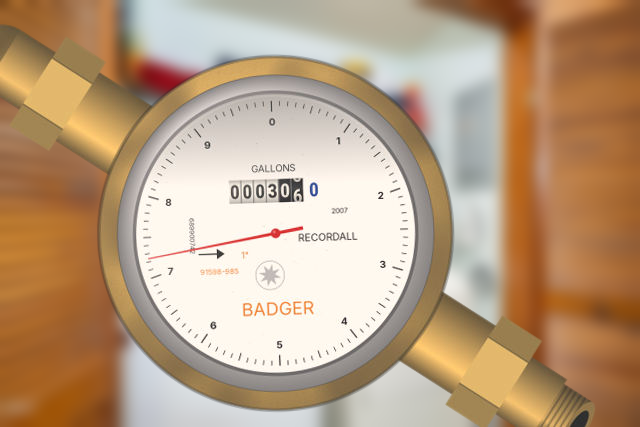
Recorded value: 3057.2; gal
